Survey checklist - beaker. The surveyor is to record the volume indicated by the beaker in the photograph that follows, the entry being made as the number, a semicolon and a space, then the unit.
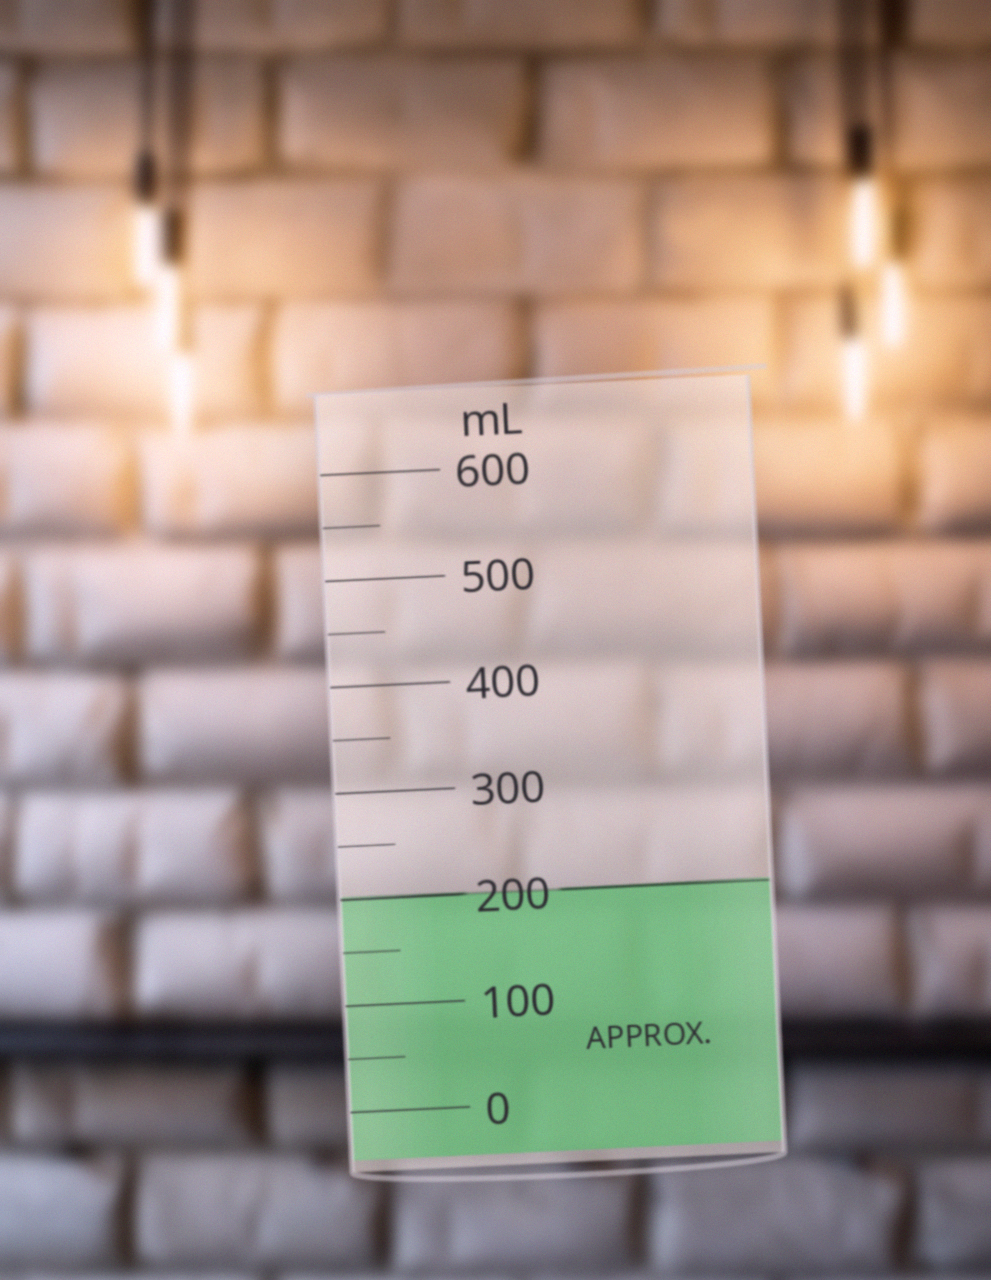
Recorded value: 200; mL
